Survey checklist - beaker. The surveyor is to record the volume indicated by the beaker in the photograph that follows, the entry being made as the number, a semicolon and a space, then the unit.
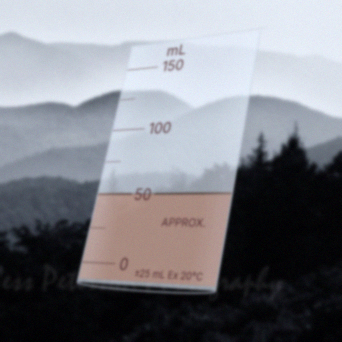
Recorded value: 50; mL
